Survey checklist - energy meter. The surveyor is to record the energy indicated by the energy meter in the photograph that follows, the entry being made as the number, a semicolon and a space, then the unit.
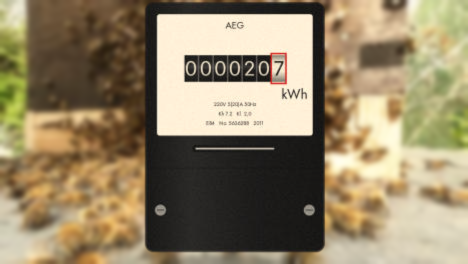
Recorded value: 20.7; kWh
